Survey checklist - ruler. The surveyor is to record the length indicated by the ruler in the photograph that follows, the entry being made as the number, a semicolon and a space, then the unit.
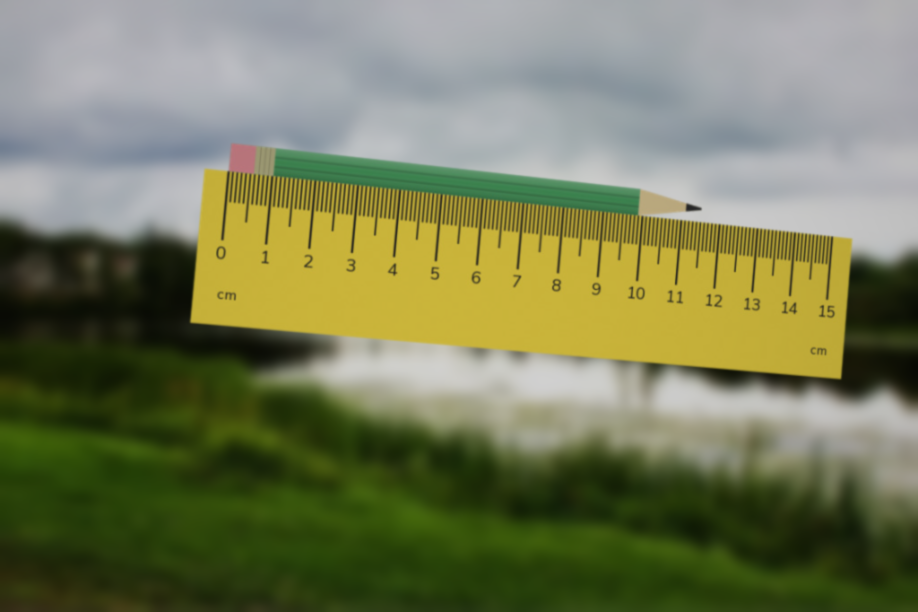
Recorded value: 11.5; cm
